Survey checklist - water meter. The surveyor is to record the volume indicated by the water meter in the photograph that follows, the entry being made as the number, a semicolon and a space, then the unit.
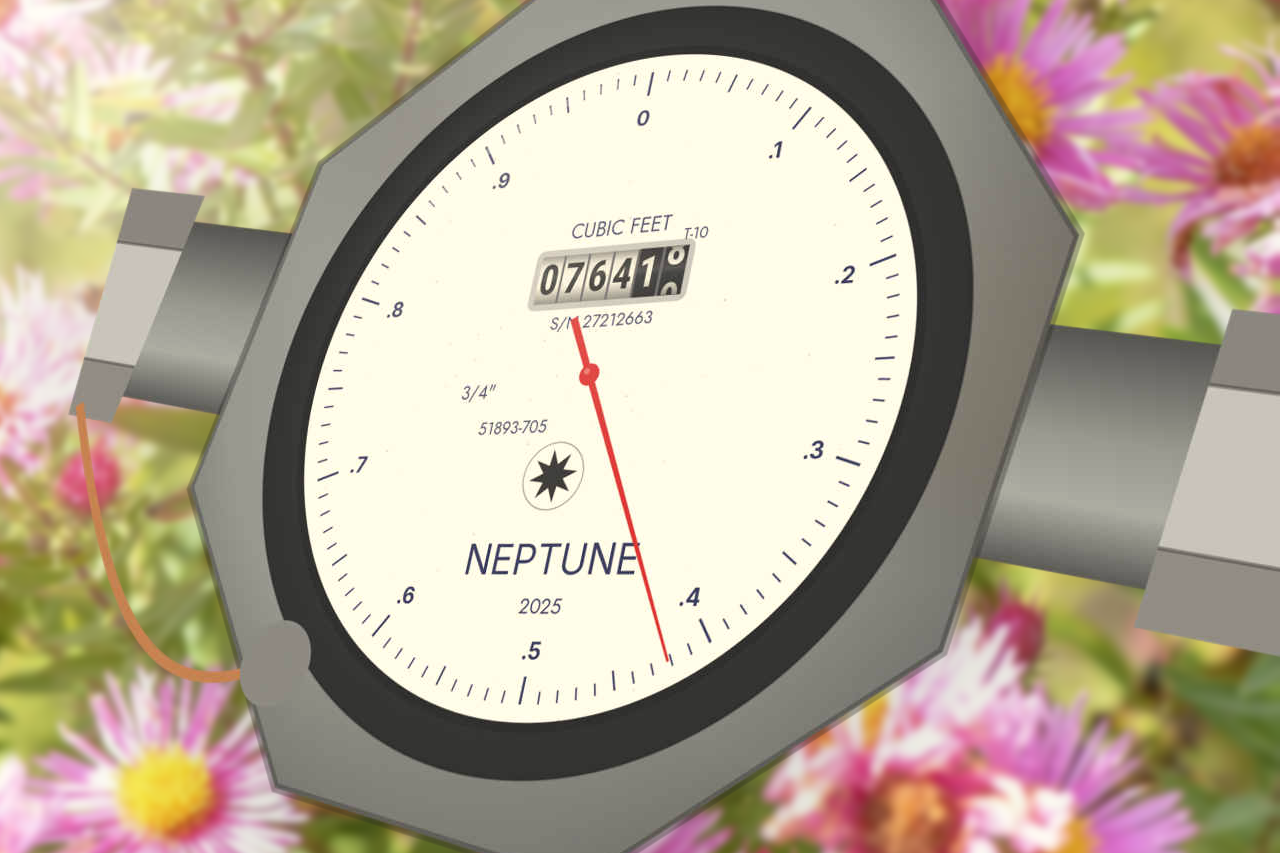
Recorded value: 76418.42; ft³
